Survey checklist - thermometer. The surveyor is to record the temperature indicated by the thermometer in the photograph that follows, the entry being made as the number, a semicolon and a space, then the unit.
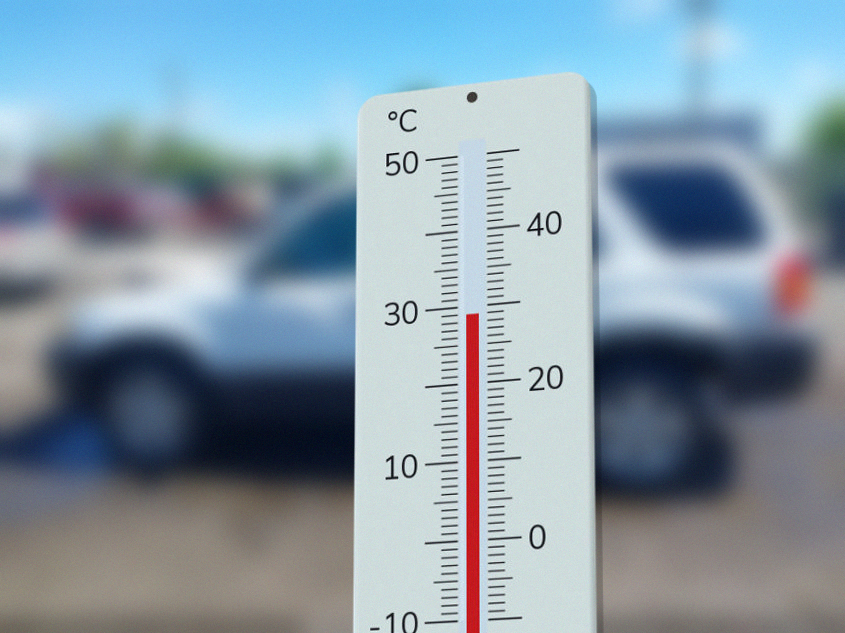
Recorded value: 29; °C
